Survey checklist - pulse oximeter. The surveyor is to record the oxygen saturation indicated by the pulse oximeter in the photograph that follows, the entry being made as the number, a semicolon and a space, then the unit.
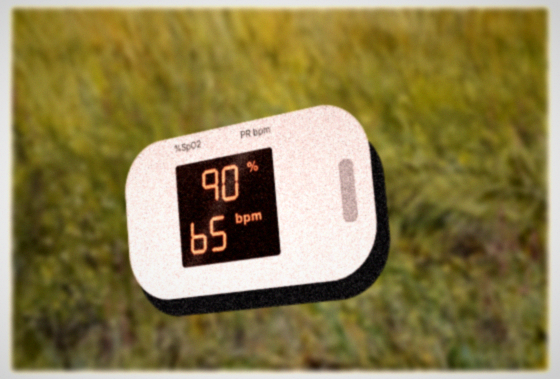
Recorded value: 90; %
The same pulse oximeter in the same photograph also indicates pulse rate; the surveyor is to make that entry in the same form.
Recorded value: 65; bpm
